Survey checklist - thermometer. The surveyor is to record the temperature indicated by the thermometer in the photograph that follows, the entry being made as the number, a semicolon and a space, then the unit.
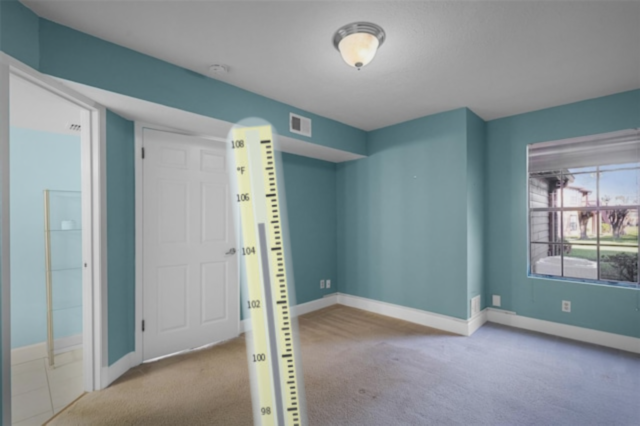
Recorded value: 105; °F
